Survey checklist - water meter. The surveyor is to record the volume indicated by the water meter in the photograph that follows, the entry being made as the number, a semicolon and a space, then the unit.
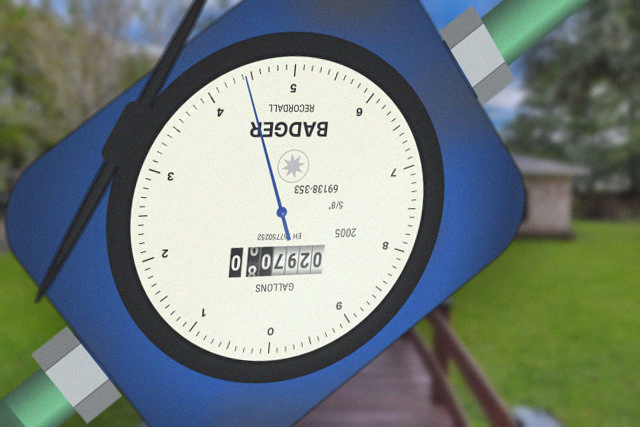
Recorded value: 297084.4; gal
